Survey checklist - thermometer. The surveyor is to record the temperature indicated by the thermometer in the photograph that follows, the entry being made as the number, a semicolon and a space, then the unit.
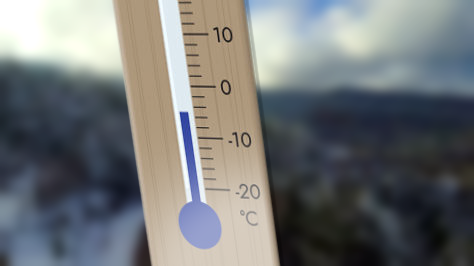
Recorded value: -5; °C
